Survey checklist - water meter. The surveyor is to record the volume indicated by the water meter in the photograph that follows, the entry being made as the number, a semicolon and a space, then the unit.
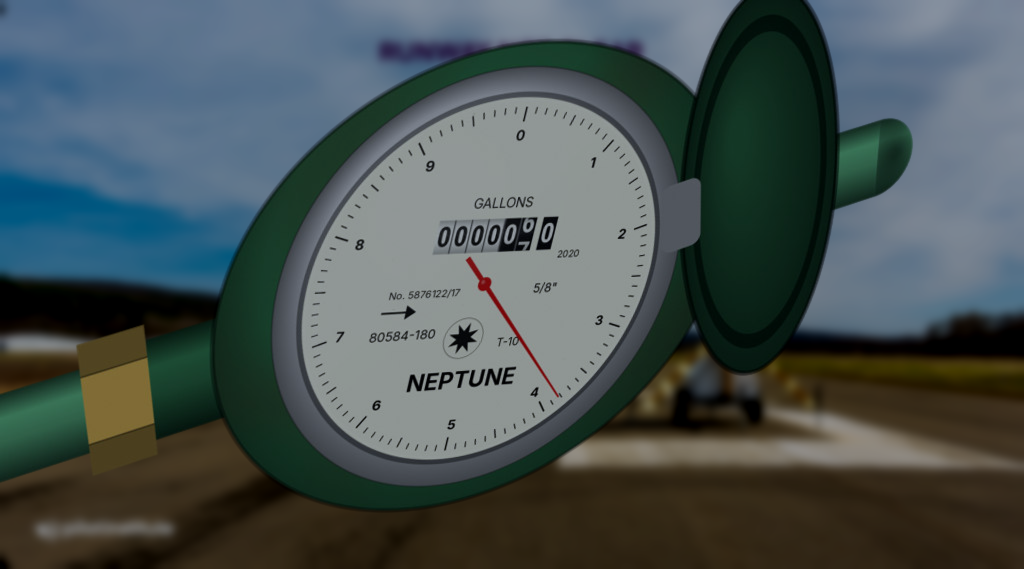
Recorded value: 63.8; gal
